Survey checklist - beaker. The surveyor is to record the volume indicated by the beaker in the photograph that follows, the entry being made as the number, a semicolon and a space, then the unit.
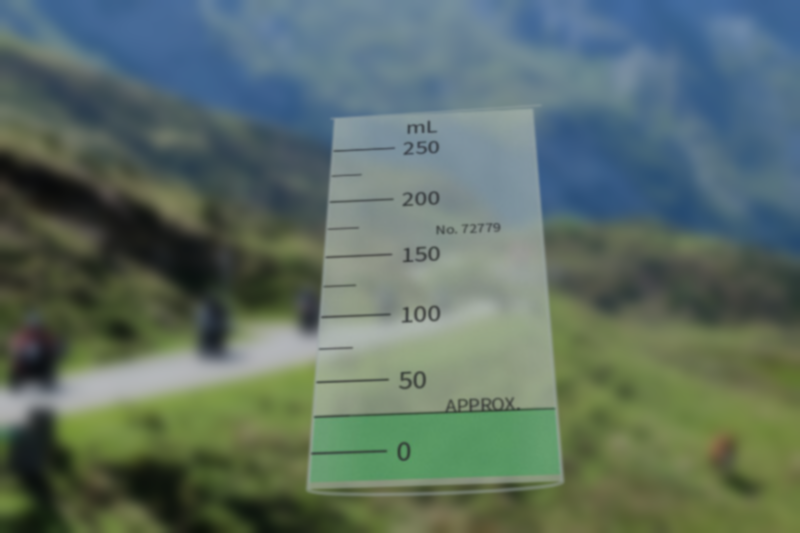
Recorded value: 25; mL
